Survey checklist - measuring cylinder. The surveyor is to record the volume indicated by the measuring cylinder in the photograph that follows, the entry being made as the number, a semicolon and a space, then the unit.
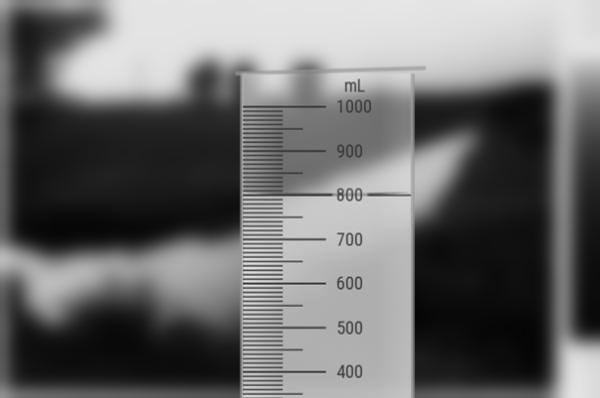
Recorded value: 800; mL
